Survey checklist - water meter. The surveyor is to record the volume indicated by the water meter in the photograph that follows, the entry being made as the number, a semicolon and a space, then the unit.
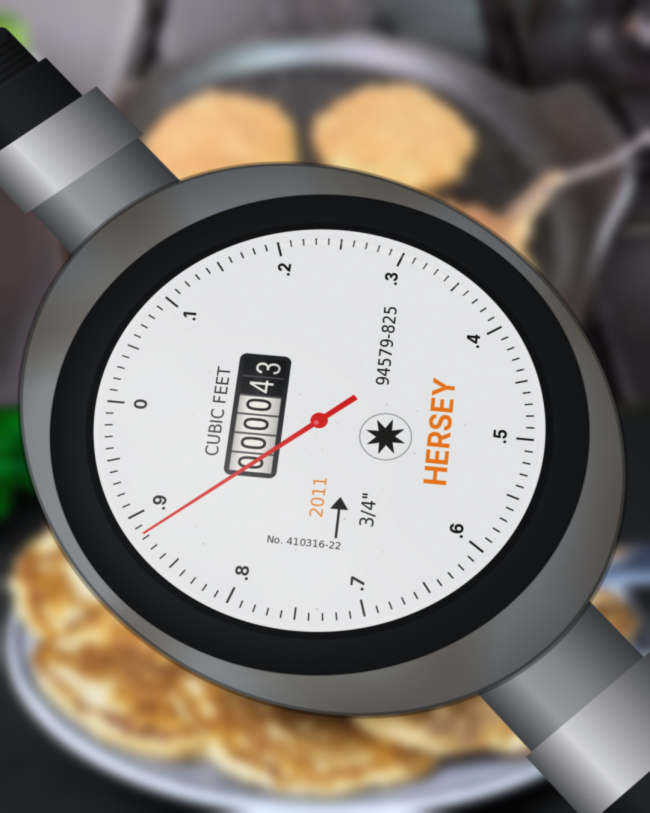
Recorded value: 42.88; ft³
